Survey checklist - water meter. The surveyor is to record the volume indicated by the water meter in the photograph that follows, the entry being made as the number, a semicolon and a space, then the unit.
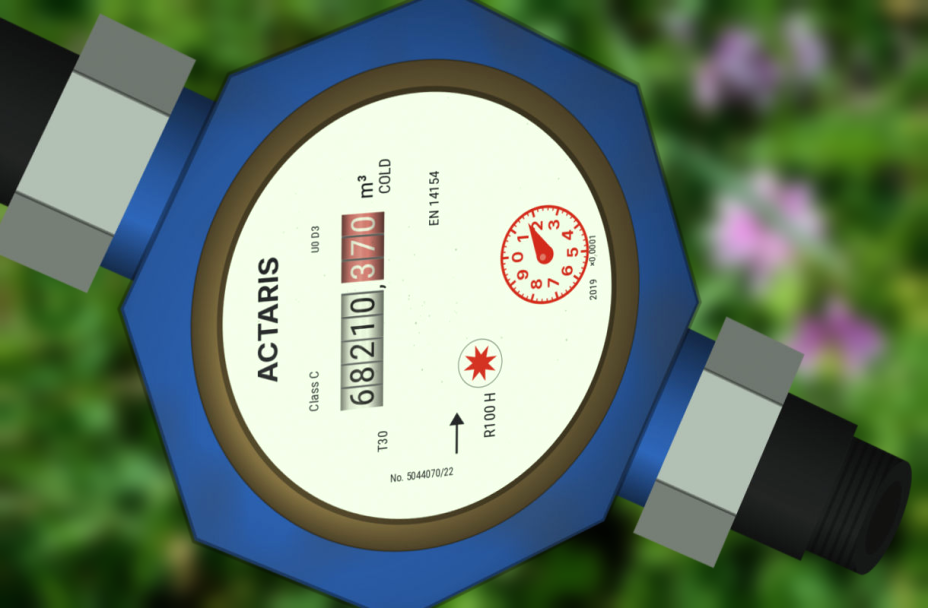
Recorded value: 68210.3701; m³
